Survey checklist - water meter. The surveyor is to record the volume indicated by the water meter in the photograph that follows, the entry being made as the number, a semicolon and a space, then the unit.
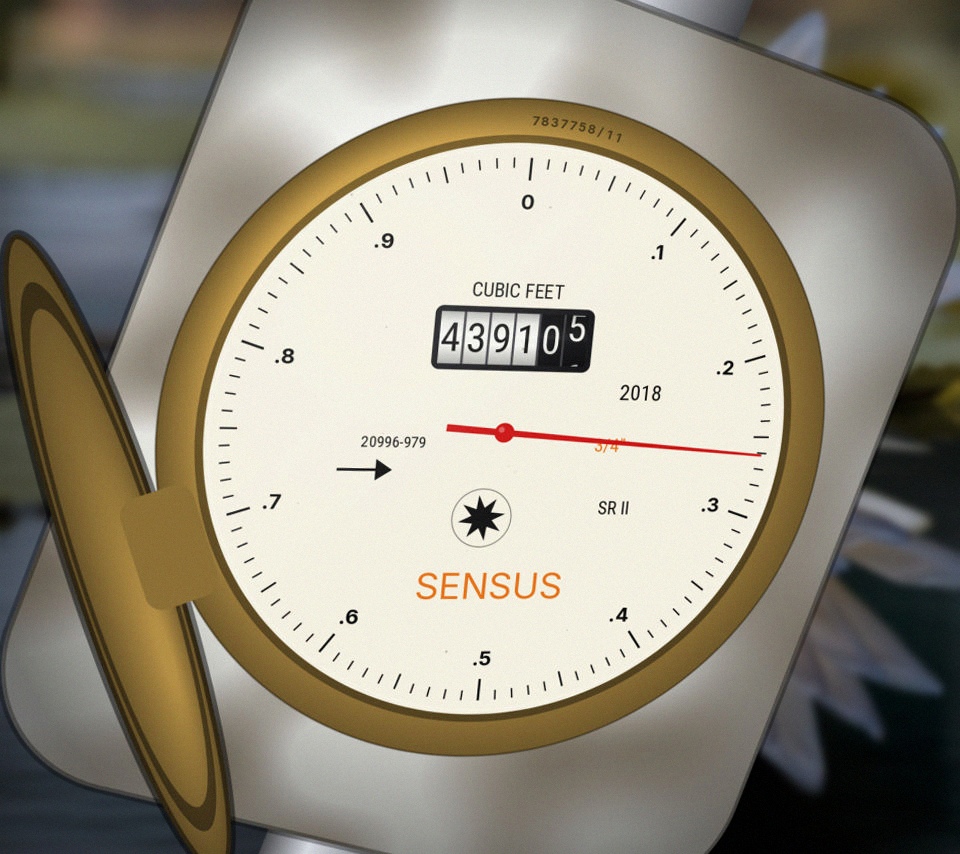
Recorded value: 439105.26; ft³
